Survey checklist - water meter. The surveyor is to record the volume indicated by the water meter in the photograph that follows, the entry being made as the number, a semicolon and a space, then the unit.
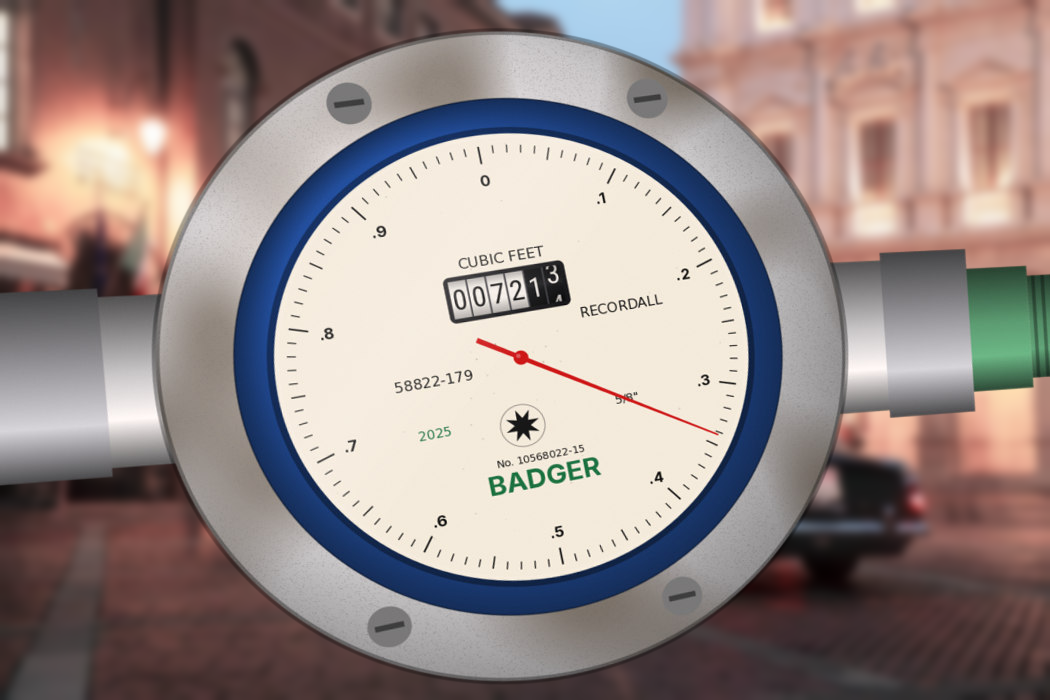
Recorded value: 7213.34; ft³
